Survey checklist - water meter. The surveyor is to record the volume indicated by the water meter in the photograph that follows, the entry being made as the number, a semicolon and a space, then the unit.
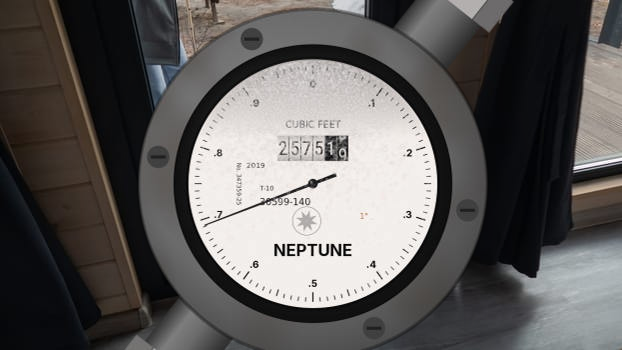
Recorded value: 257518.69; ft³
